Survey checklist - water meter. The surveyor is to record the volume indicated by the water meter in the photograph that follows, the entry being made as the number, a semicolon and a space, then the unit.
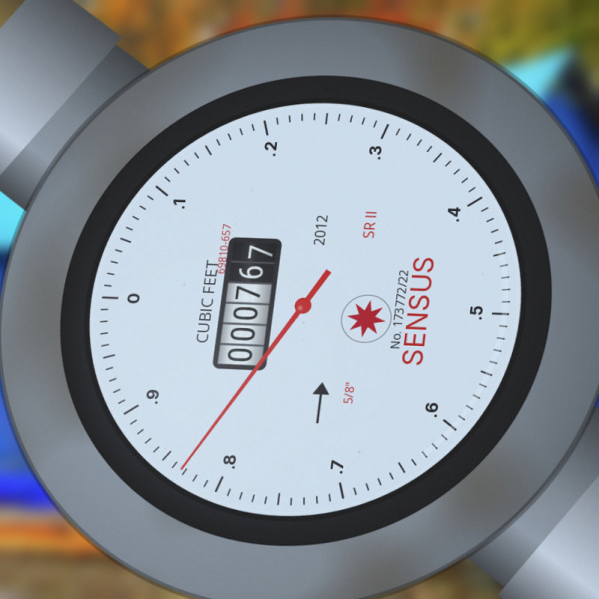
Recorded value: 766.83; ft³
